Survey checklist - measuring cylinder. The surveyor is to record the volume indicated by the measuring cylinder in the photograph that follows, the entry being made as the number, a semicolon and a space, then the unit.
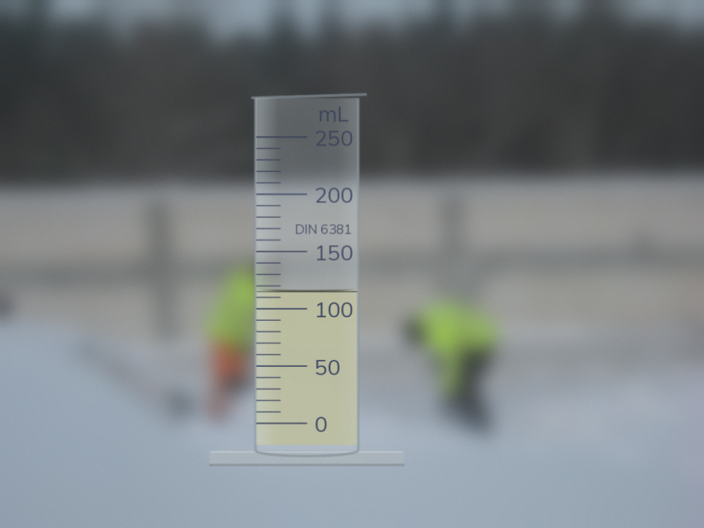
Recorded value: 115; mL
